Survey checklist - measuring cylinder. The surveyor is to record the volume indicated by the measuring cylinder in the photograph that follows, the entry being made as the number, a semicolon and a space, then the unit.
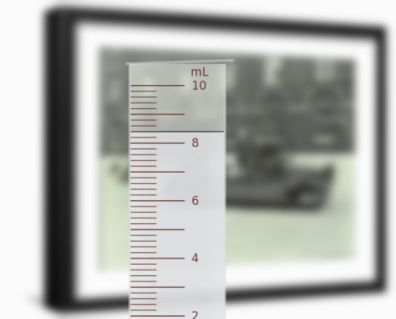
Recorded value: 8.4; mL
